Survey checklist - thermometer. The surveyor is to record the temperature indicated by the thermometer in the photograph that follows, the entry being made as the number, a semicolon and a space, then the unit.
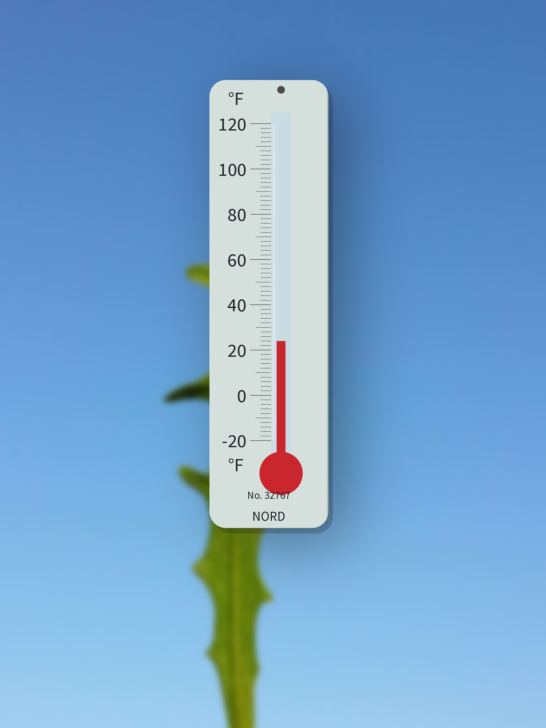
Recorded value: 24; °F
